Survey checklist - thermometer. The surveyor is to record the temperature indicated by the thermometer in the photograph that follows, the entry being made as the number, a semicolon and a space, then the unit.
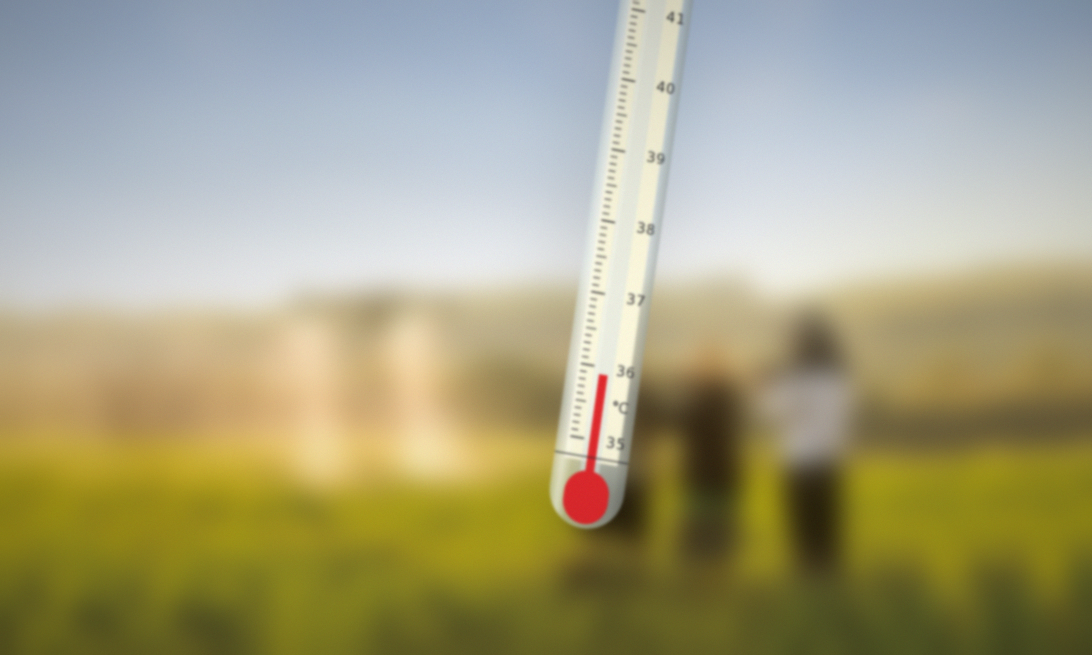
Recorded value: 35.9; °C
